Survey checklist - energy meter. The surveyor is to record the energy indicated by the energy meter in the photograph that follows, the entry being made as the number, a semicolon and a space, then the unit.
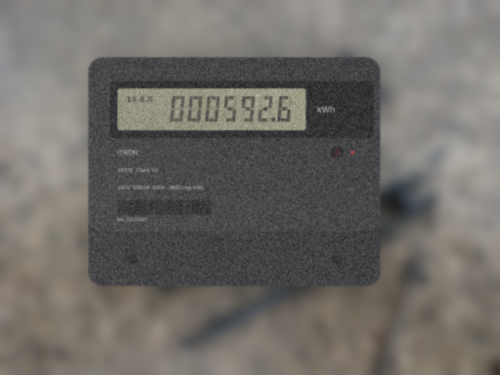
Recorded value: 592.6; kWh
